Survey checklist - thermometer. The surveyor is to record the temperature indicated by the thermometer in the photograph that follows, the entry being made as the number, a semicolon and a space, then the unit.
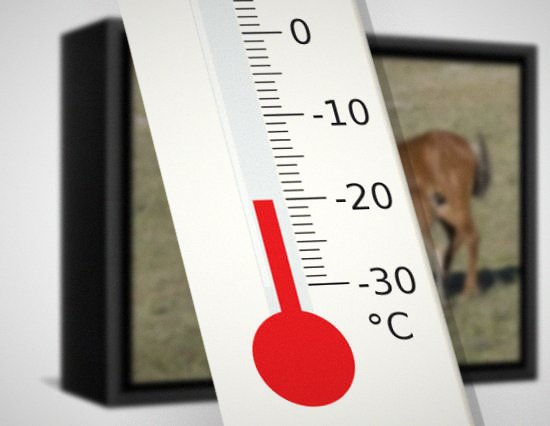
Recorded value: -20; °C
